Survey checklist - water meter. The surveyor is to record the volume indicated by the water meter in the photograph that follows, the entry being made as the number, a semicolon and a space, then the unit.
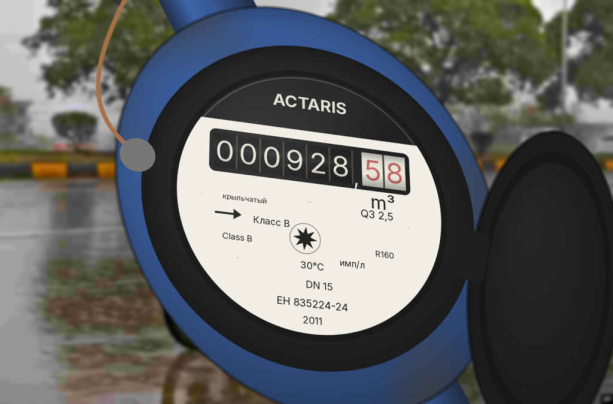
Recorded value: 928.58; m³
